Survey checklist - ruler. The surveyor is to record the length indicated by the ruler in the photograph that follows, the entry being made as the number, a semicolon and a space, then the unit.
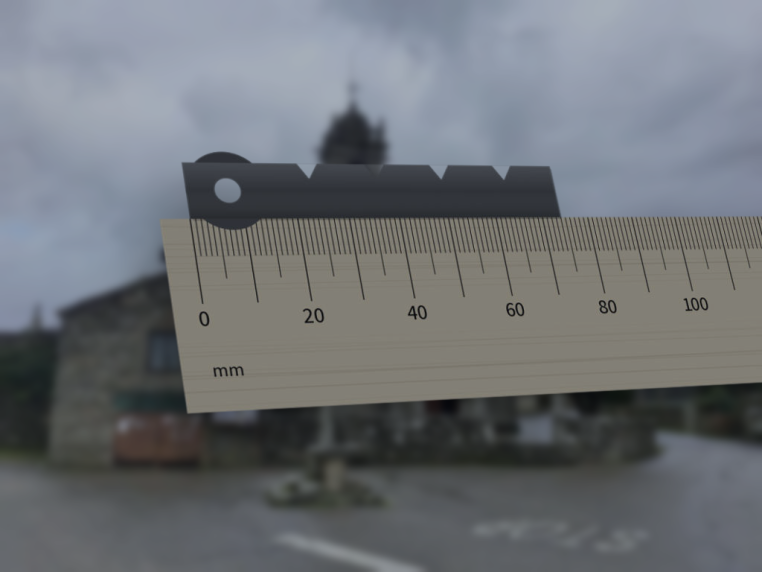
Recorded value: 74; mm
